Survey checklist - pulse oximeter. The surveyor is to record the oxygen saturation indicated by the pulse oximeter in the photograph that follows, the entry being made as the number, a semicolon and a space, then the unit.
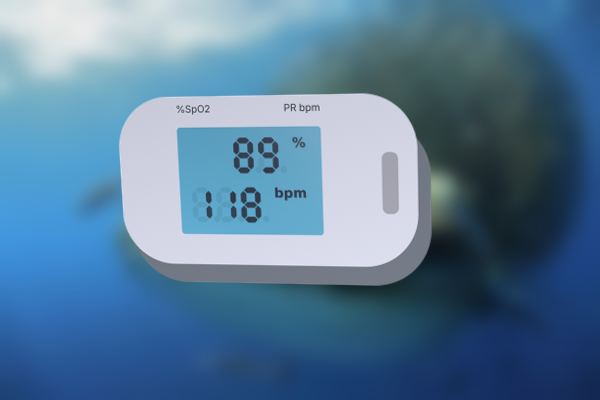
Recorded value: 89; %
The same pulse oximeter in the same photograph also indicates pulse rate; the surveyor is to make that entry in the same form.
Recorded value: 118; bpm
